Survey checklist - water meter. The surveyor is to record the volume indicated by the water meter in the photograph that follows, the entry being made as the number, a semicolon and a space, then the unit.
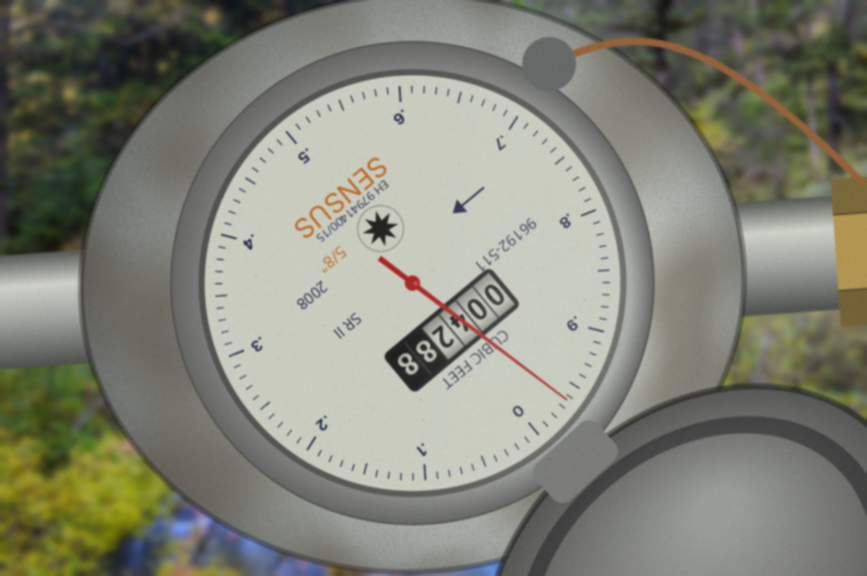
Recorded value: 4287.96; ft³
